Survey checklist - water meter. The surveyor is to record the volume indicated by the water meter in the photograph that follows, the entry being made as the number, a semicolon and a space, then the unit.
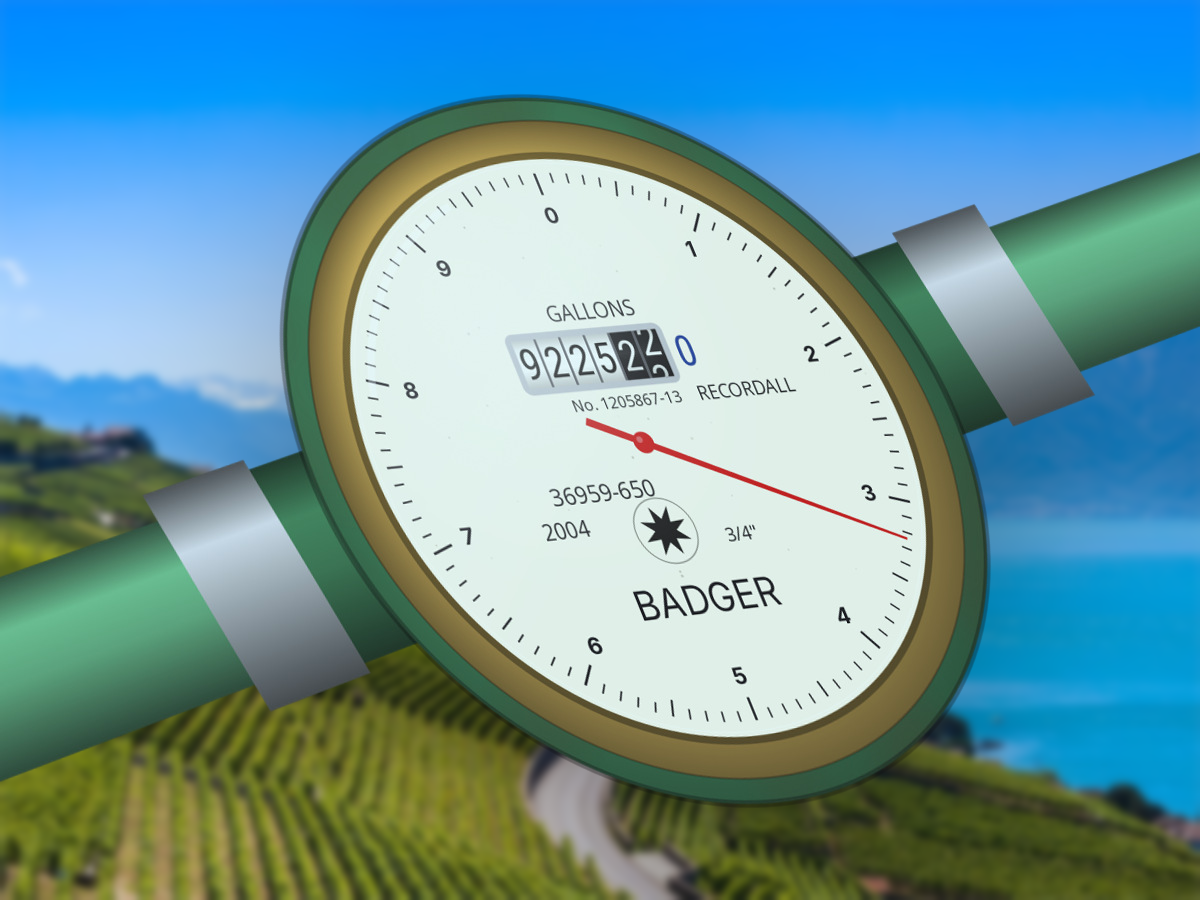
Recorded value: 9225223.2; gal
